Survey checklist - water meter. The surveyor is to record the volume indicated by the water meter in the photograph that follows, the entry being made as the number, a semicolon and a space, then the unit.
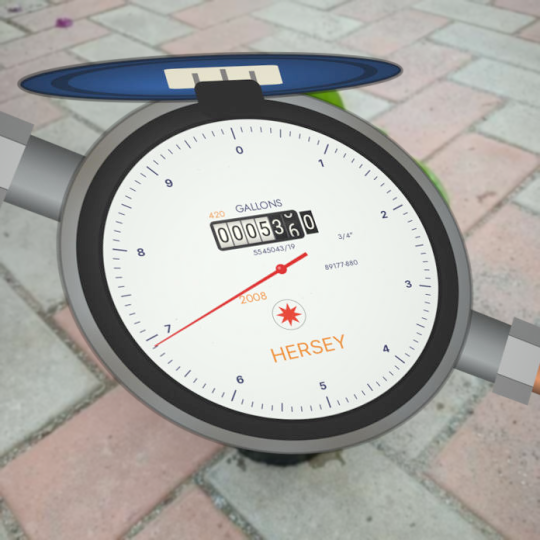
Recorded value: 5356.9; gal
